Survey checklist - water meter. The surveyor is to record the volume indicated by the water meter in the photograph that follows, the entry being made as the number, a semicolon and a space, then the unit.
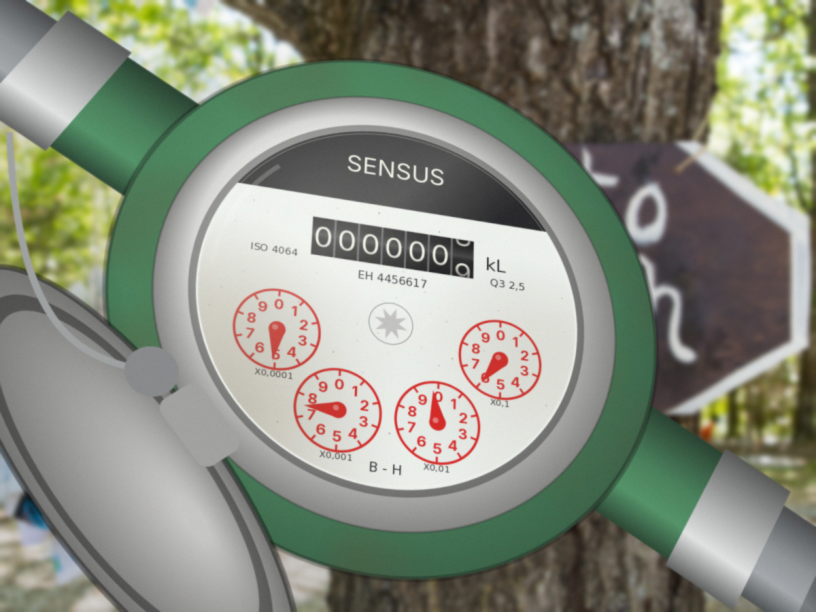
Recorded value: 8.5975; kL
